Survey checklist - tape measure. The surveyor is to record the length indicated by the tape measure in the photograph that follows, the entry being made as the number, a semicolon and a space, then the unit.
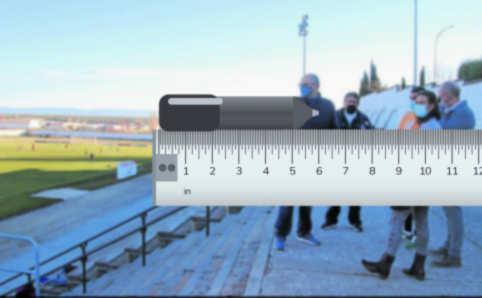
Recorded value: 6; in
